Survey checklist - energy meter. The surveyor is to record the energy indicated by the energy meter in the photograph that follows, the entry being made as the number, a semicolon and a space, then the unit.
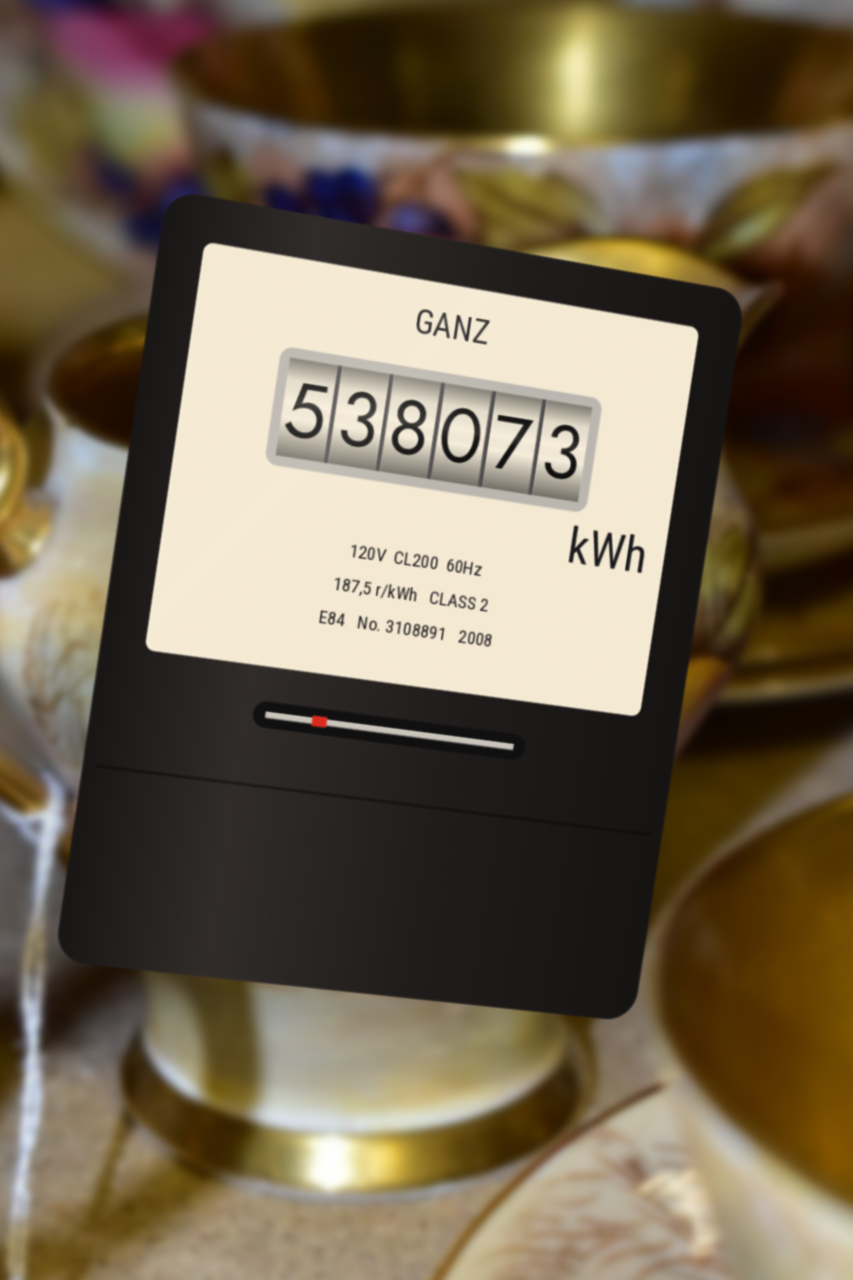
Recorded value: 538073; kWh
